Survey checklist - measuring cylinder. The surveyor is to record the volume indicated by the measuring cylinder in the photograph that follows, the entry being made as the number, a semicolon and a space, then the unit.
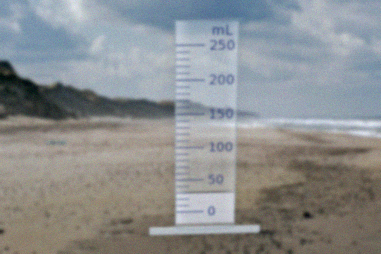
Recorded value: 30; mL
